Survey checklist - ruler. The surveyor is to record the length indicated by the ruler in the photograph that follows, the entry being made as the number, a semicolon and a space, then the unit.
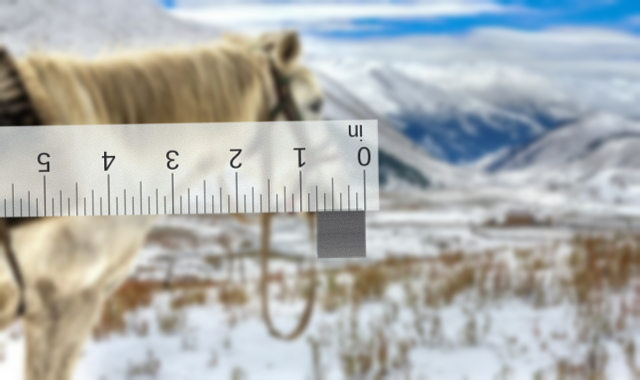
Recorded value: 0.75; in
